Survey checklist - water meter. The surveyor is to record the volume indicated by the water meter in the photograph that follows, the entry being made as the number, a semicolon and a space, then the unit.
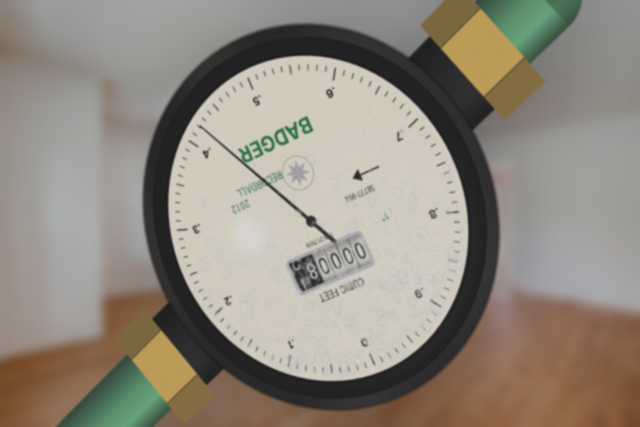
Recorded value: 81.42; ft³
